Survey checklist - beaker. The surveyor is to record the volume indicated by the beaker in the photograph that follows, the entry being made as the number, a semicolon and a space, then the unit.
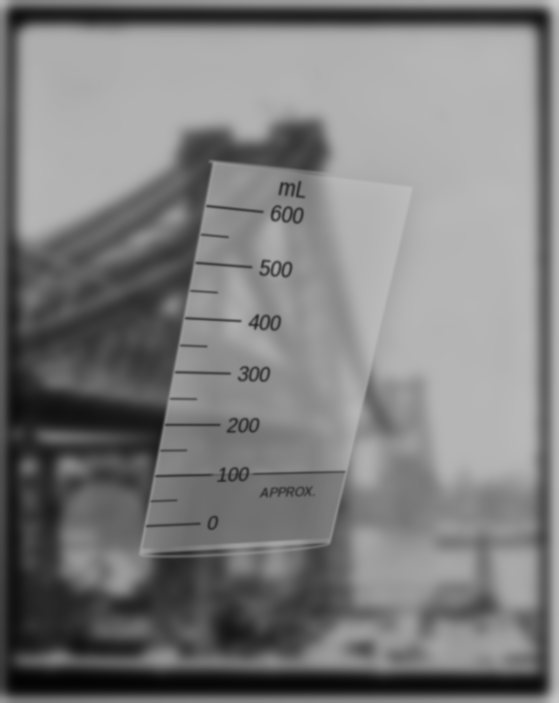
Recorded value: 100; mL
